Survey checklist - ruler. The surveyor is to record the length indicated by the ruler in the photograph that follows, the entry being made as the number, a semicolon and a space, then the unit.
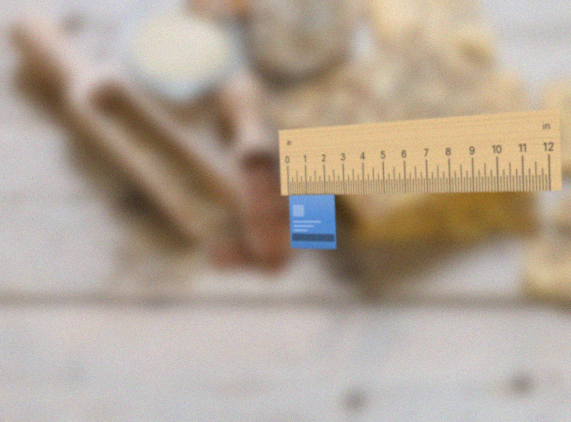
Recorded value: 2.5; in
